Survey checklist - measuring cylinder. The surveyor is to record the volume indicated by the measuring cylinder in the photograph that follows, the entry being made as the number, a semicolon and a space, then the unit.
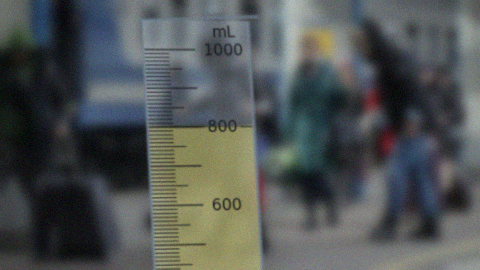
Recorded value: 800; mL
